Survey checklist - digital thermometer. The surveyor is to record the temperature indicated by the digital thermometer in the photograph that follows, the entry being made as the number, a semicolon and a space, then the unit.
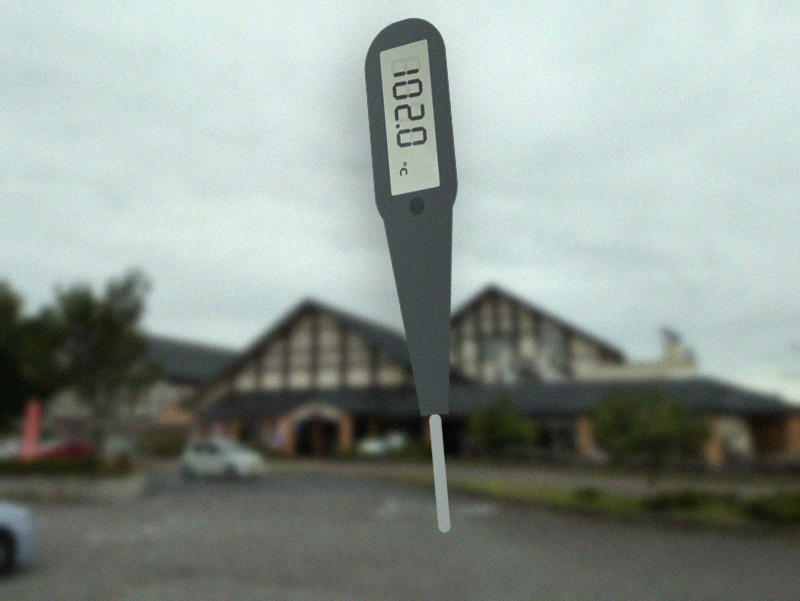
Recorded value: 102.0; °C
